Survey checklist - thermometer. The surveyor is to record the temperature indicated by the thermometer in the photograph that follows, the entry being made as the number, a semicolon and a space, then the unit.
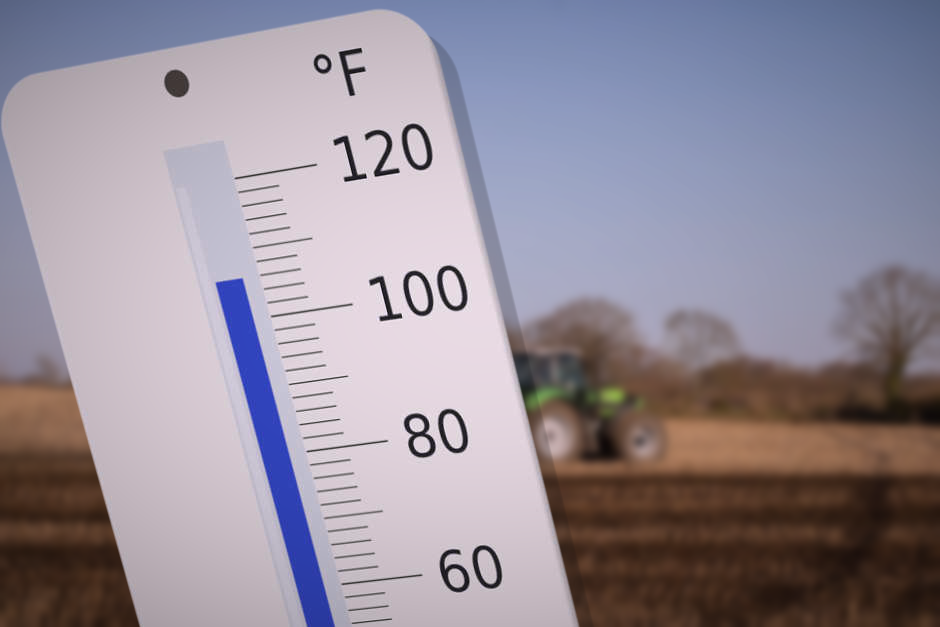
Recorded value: 106; °F
